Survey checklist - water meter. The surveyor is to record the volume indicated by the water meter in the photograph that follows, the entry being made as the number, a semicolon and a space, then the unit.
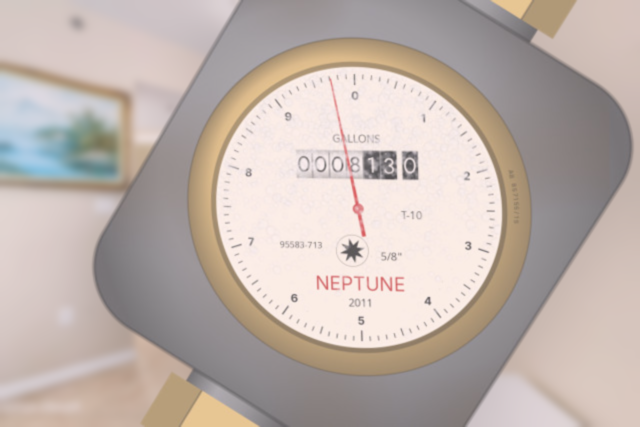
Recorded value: 8129.7; gal
